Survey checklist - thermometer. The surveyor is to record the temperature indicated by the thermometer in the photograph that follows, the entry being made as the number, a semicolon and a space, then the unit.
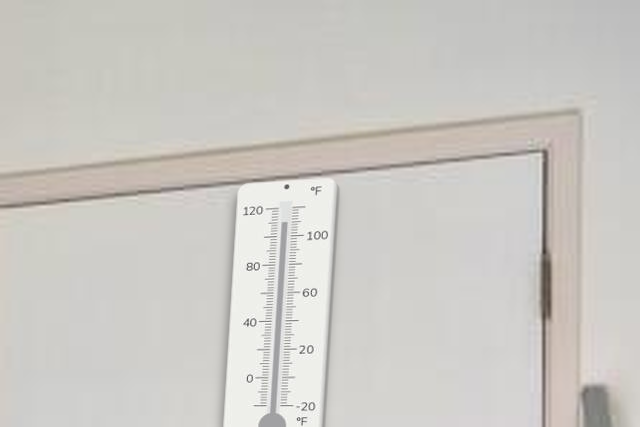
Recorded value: 110; °F
